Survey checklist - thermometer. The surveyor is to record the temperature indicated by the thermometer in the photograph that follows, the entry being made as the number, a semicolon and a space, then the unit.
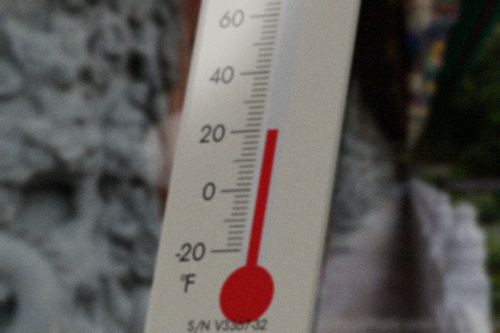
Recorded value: 20; °F
